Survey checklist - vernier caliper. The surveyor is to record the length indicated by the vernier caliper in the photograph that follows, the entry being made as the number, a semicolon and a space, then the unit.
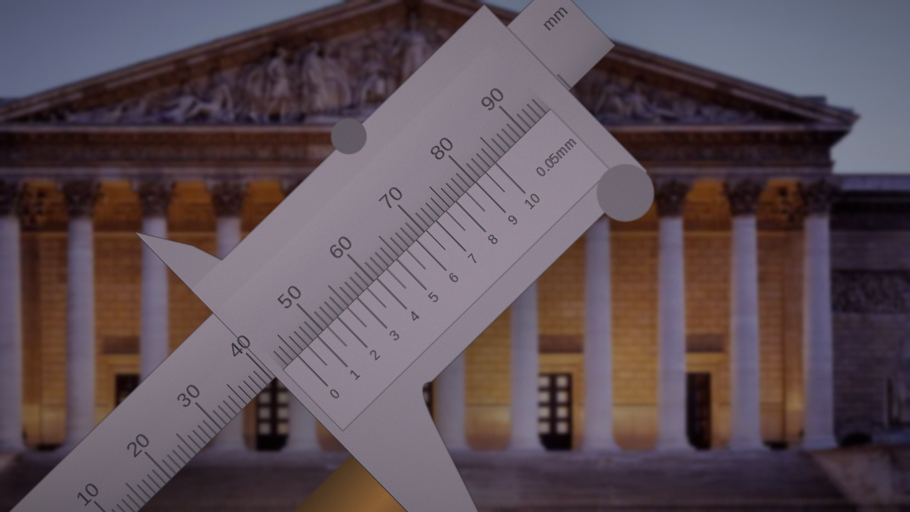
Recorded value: 45.0; mm
